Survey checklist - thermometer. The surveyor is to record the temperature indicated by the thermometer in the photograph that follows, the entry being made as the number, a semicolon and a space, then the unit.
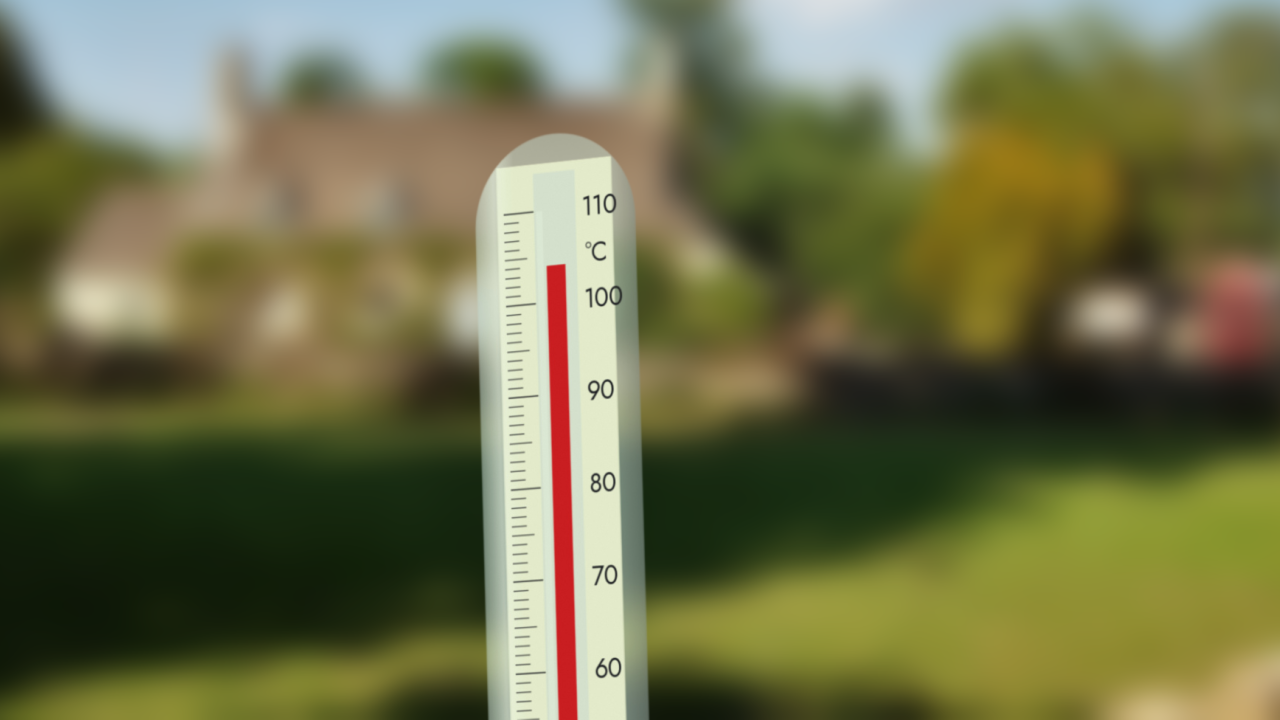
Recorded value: 104; °C
